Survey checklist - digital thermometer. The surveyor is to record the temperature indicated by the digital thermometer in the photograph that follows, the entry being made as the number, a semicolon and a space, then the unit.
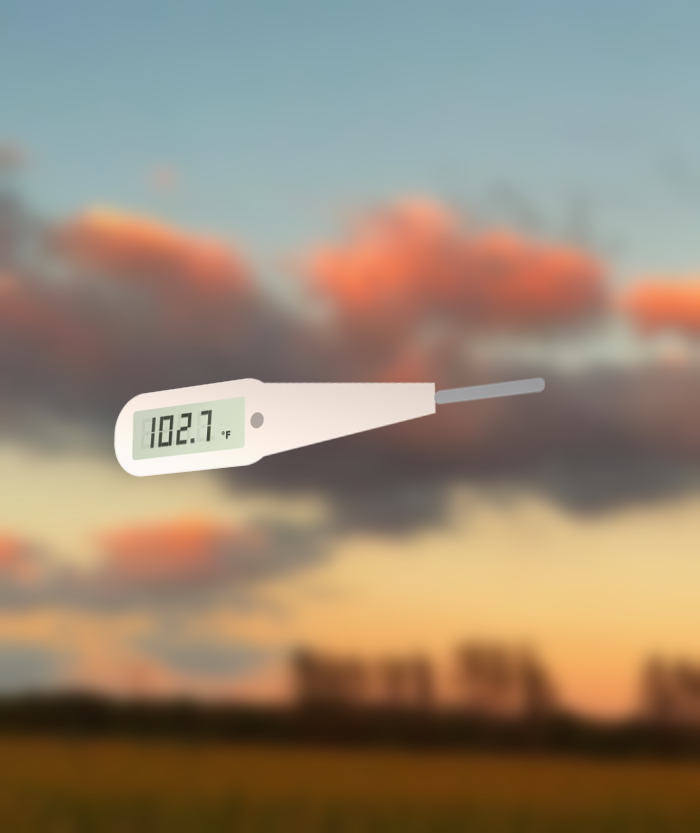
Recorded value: 102.7; °F
